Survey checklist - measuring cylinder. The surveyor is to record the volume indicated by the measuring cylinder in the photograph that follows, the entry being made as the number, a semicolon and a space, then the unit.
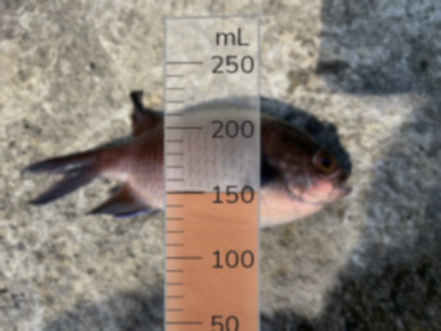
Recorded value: 150; mL
